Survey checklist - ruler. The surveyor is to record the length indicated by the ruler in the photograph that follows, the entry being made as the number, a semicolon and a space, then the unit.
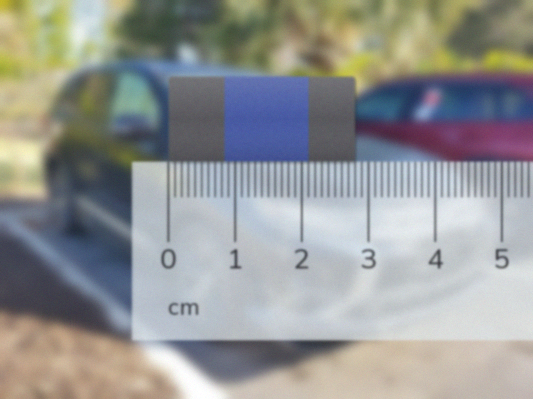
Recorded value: 2.8; cm
